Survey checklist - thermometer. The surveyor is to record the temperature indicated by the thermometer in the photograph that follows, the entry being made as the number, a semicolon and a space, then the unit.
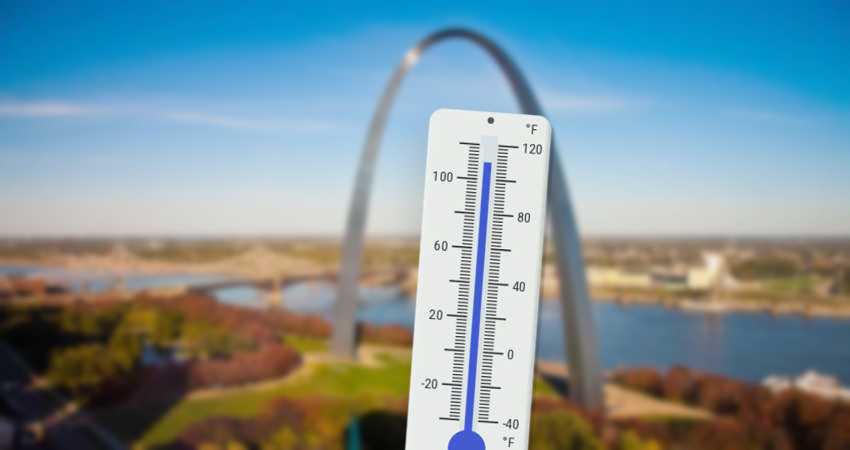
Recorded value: 110; °F
